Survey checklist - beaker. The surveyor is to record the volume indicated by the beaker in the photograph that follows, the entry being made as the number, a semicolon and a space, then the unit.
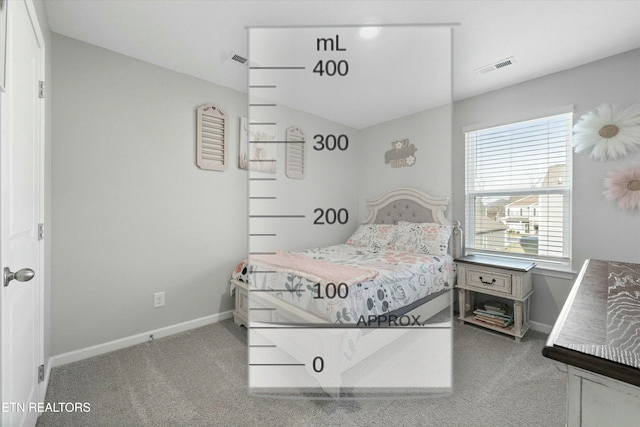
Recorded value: 50; mL
